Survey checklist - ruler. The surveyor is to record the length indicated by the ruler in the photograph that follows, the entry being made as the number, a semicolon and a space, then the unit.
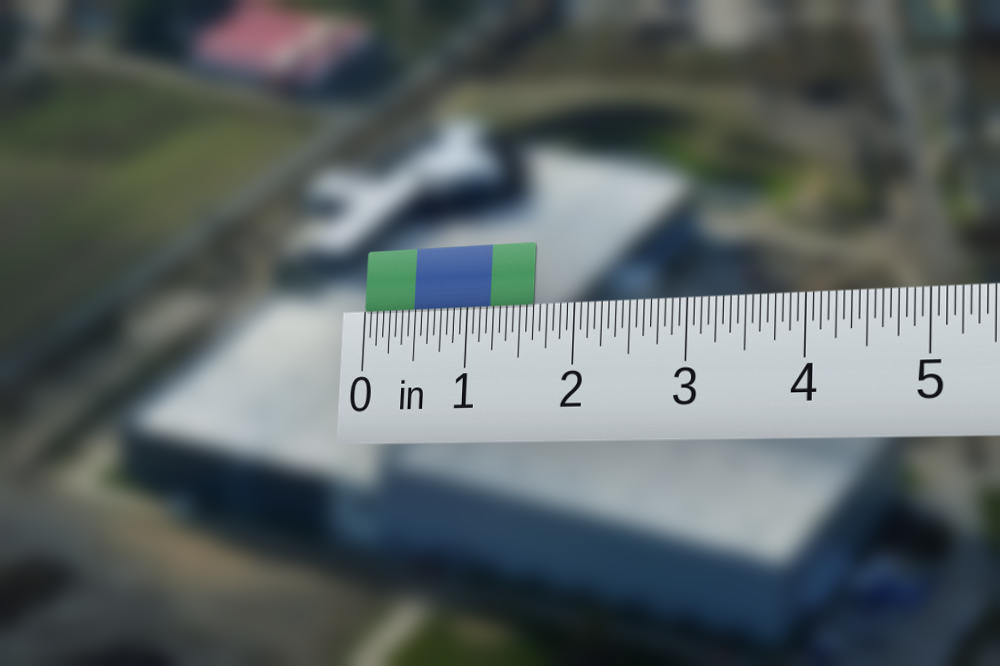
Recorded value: 1.625; in
